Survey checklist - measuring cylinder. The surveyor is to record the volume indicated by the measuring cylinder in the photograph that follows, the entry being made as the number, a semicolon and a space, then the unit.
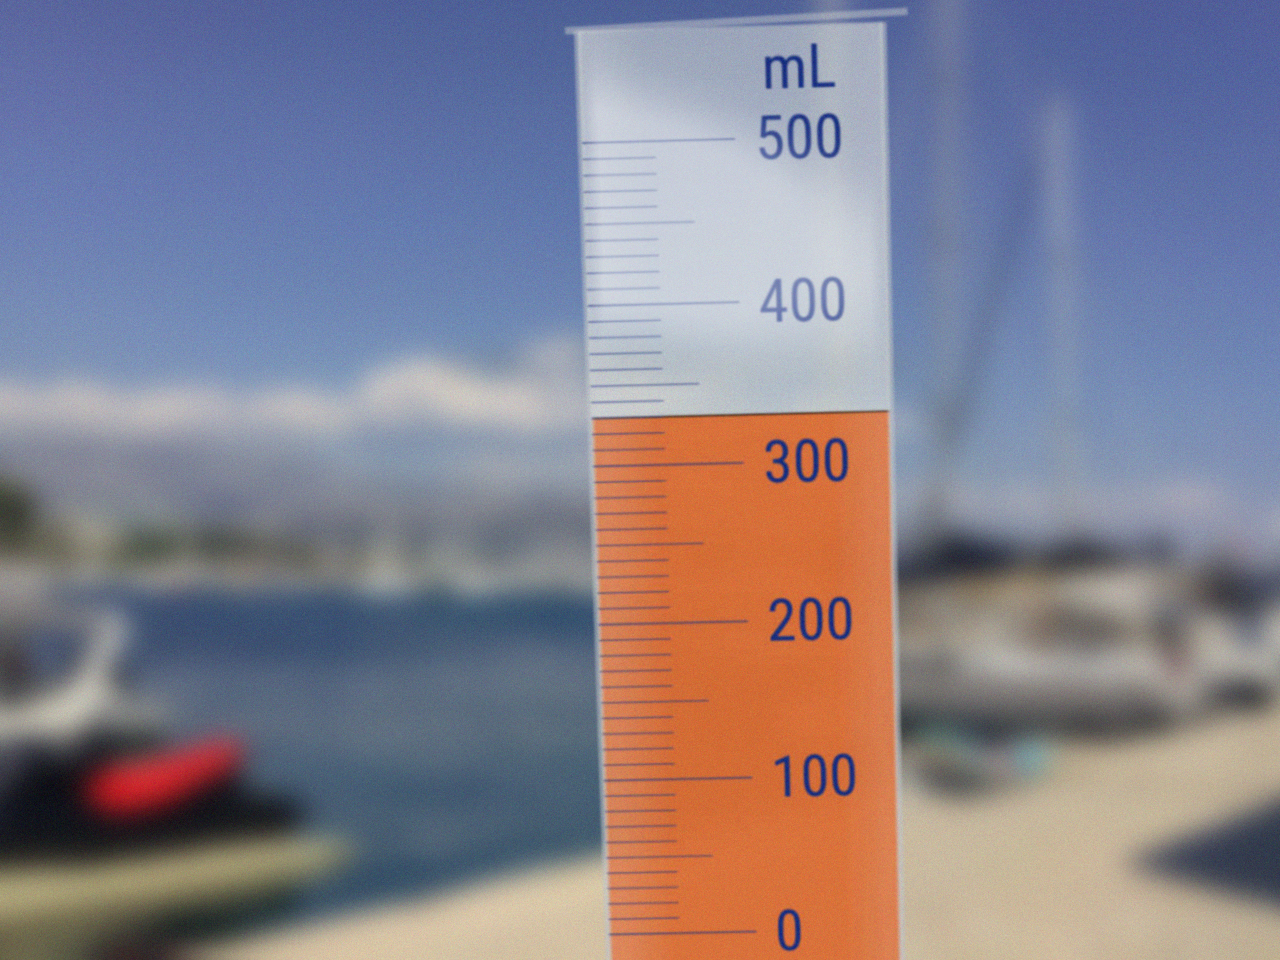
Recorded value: 330; mL
